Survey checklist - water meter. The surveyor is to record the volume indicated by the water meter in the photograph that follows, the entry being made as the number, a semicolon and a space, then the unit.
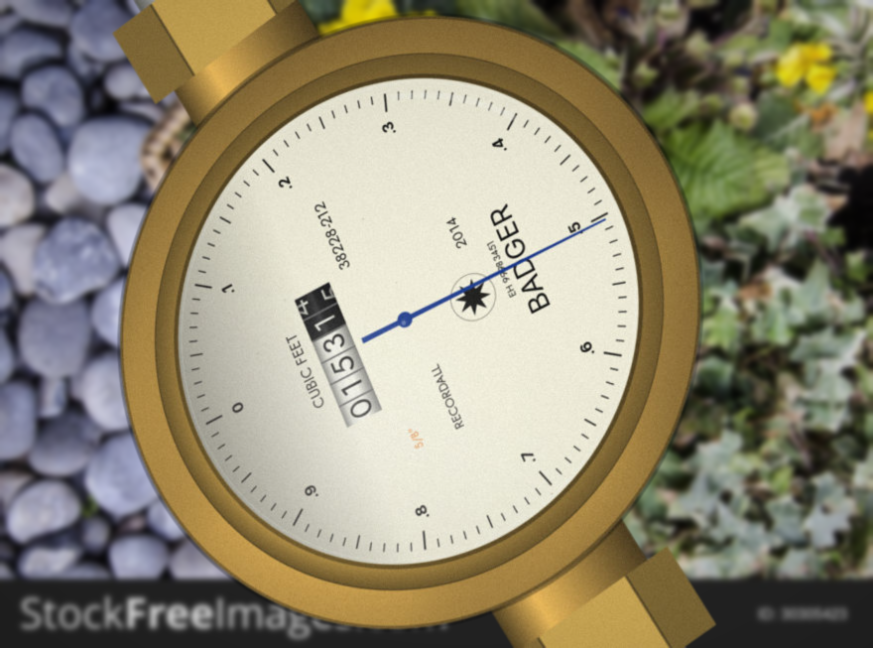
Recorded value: 15314.50; ft³
